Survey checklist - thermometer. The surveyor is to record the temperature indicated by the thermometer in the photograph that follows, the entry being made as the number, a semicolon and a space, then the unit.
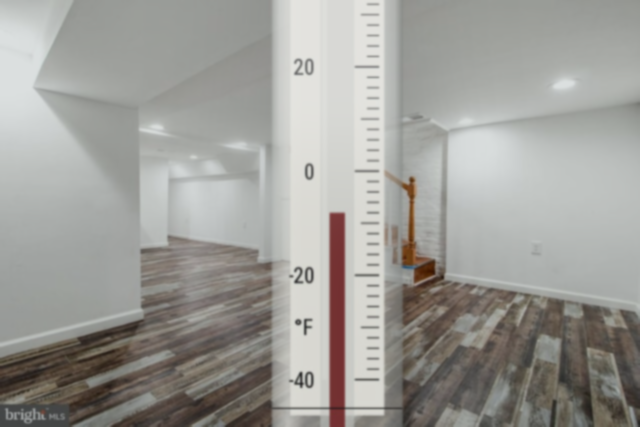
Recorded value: -8; °F
